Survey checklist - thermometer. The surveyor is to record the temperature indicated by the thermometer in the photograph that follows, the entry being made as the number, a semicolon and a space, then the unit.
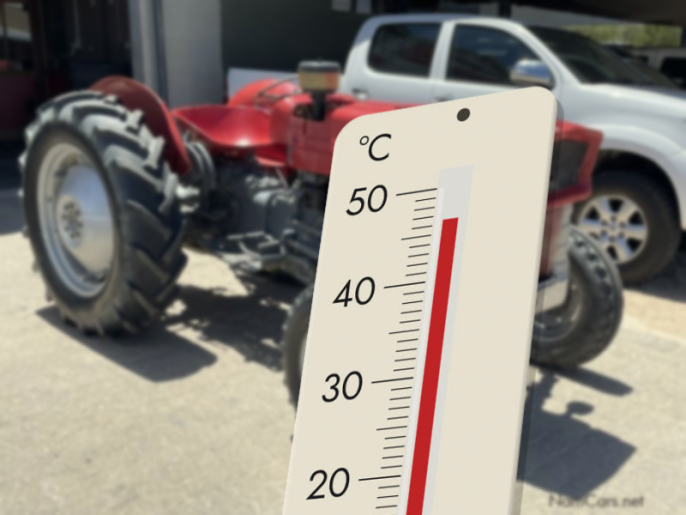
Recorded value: 46.5; °C
